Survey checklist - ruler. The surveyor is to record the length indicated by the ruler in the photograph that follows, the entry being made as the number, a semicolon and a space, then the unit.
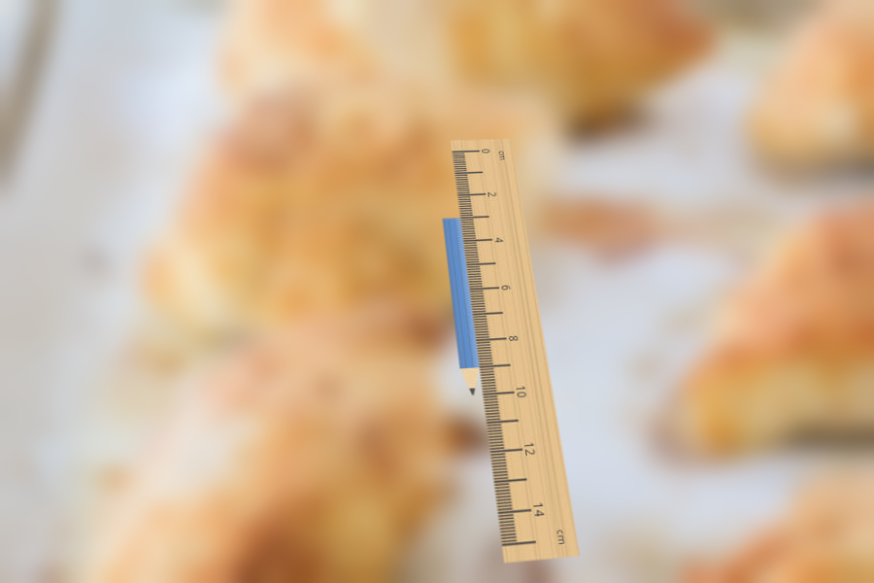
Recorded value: 7; cm
